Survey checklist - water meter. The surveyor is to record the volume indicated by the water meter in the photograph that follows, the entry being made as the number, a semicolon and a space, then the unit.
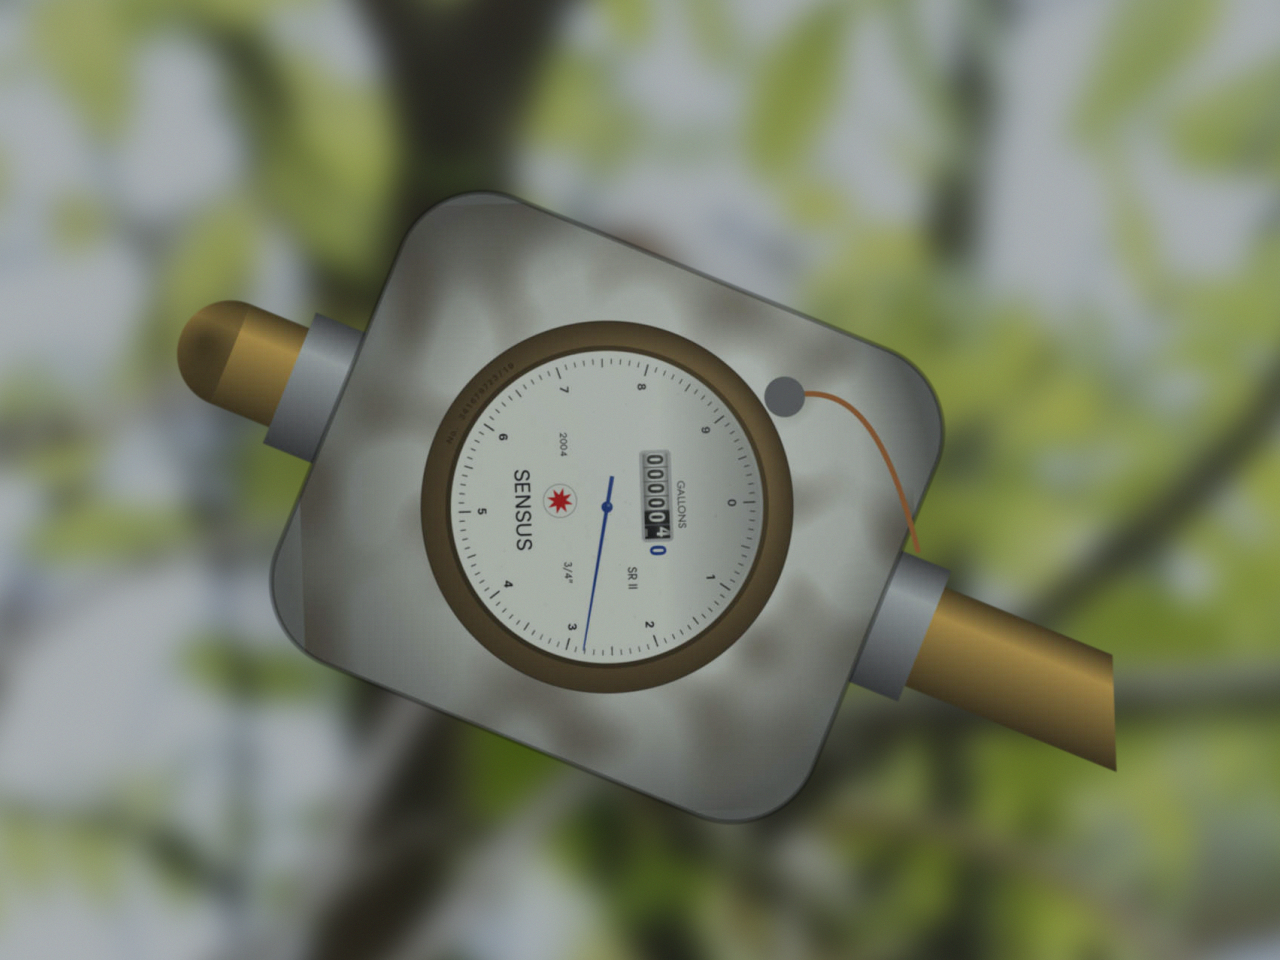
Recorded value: 42.8; gal
